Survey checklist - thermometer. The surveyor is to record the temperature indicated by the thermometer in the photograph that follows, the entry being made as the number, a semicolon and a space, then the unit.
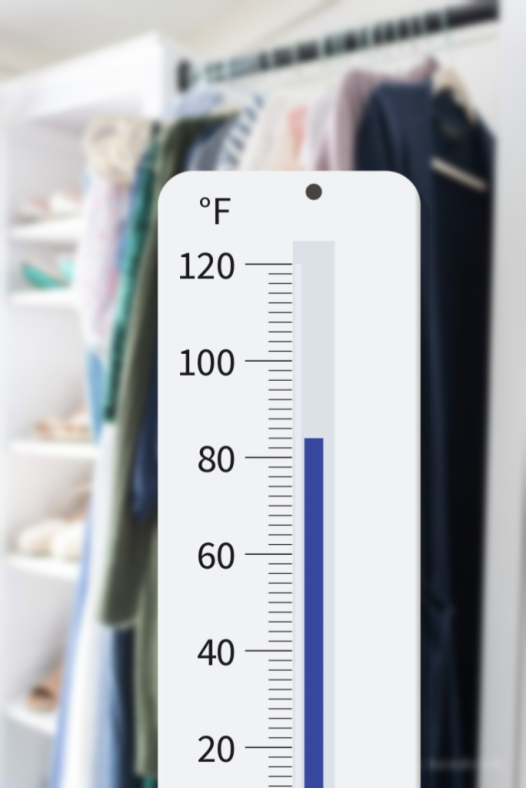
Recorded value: 84; °F
